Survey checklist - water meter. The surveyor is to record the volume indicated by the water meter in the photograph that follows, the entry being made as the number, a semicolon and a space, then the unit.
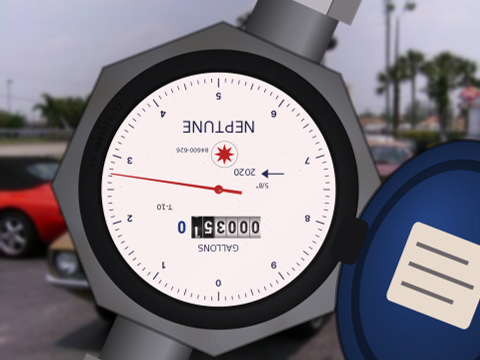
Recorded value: 3512.7; gal
